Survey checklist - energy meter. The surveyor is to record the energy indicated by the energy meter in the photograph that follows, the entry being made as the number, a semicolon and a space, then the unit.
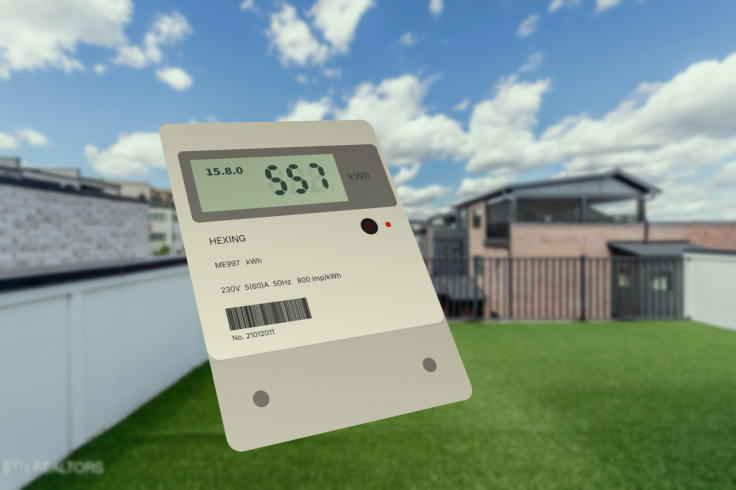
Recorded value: 557; kWh
